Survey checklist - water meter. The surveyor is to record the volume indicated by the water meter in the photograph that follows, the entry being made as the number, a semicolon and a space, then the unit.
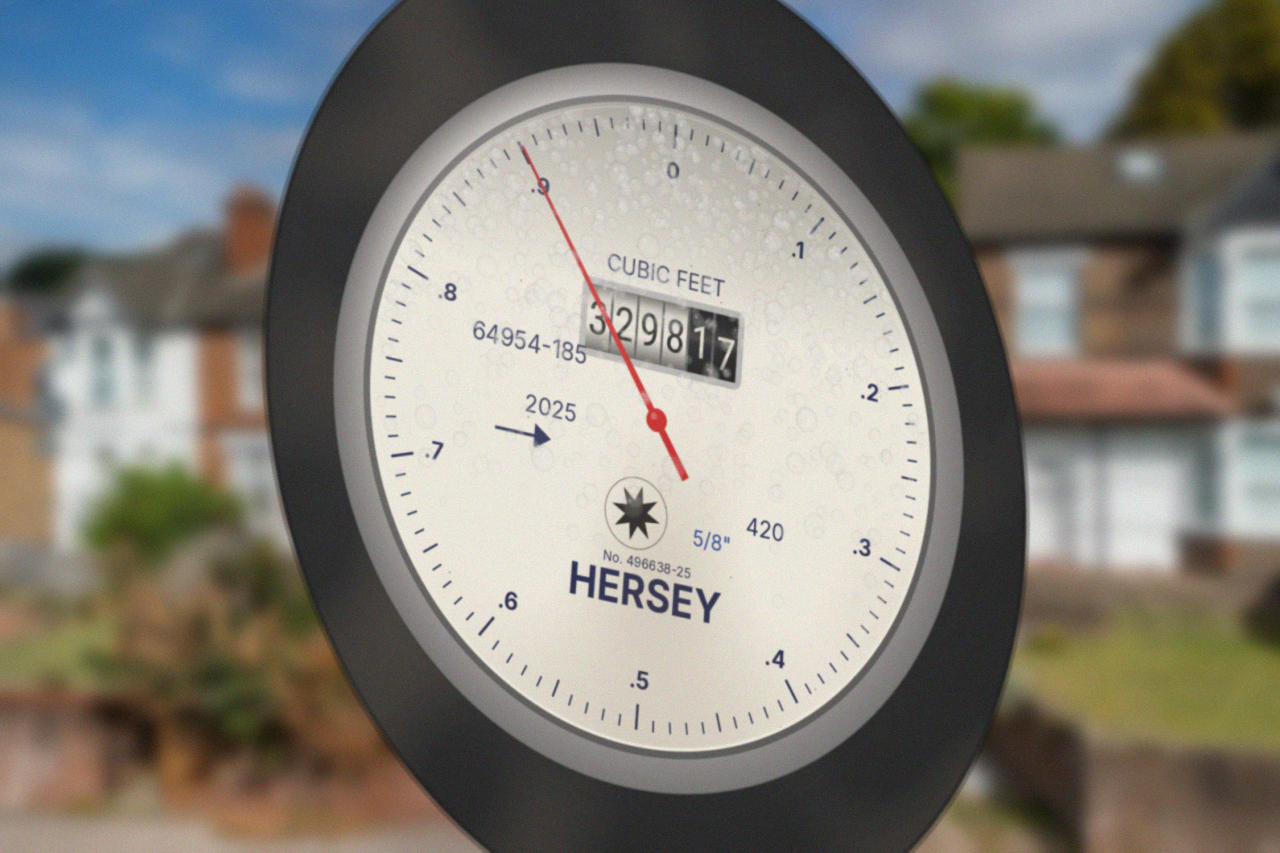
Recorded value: 329816.90; ft³
